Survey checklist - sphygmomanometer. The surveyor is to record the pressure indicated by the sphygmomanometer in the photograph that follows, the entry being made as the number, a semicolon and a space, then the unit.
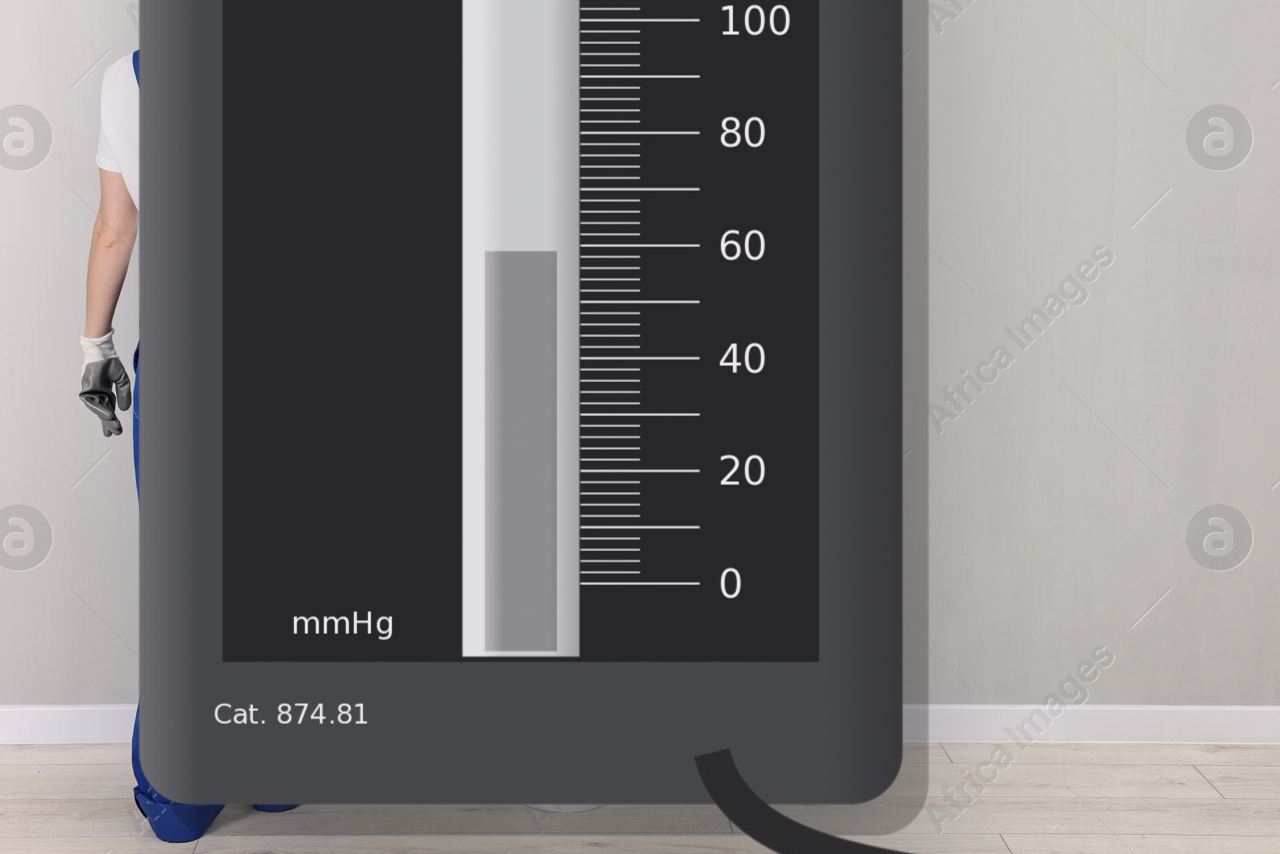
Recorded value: 59; mmHg
